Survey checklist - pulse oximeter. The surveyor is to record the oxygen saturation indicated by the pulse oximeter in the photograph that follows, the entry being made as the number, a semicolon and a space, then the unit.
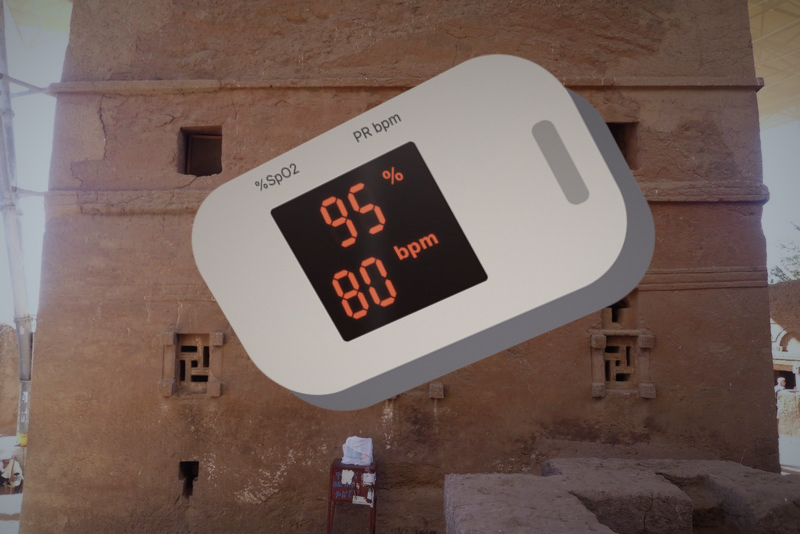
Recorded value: 95; %
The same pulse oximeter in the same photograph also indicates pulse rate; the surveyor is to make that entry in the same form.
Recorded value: 80; bpm
